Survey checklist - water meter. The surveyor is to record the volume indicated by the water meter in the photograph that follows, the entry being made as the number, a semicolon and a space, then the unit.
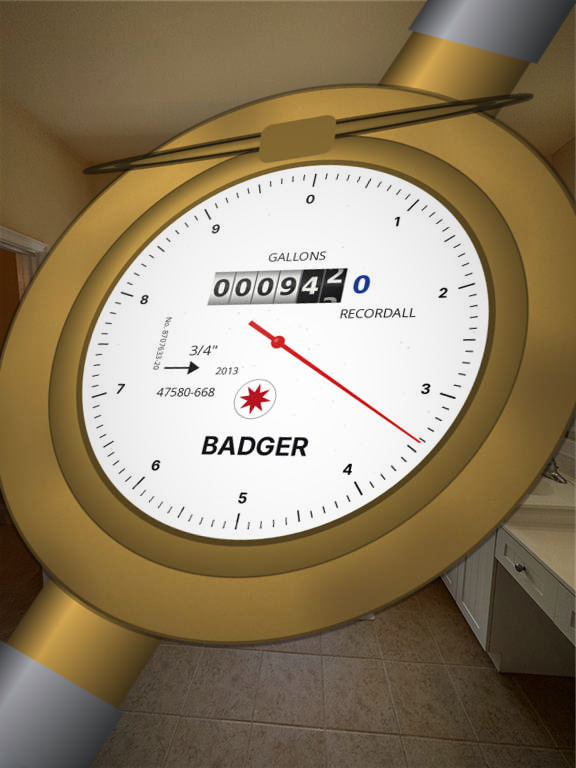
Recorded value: 9423.4; gal
